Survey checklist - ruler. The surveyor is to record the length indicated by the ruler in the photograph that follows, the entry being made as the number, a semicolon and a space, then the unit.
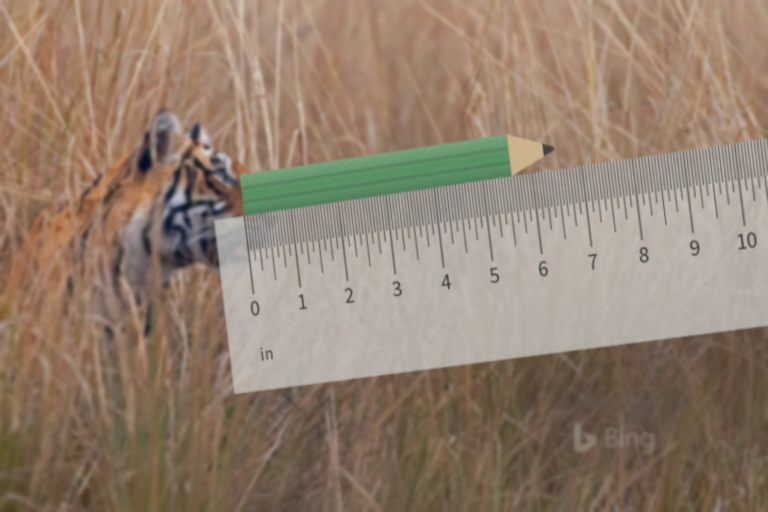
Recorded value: 6.5; in
